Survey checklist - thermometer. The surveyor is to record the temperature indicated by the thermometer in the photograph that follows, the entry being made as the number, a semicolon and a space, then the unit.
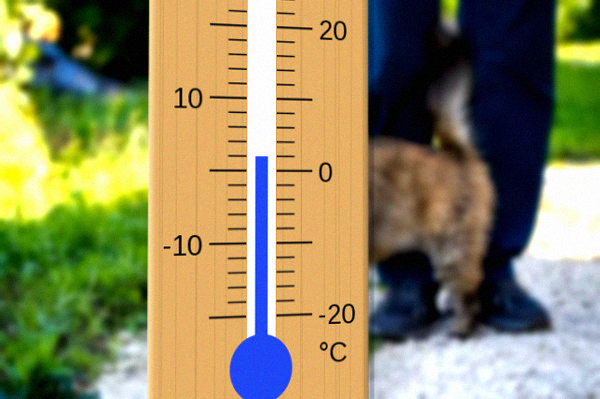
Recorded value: 2; °C
